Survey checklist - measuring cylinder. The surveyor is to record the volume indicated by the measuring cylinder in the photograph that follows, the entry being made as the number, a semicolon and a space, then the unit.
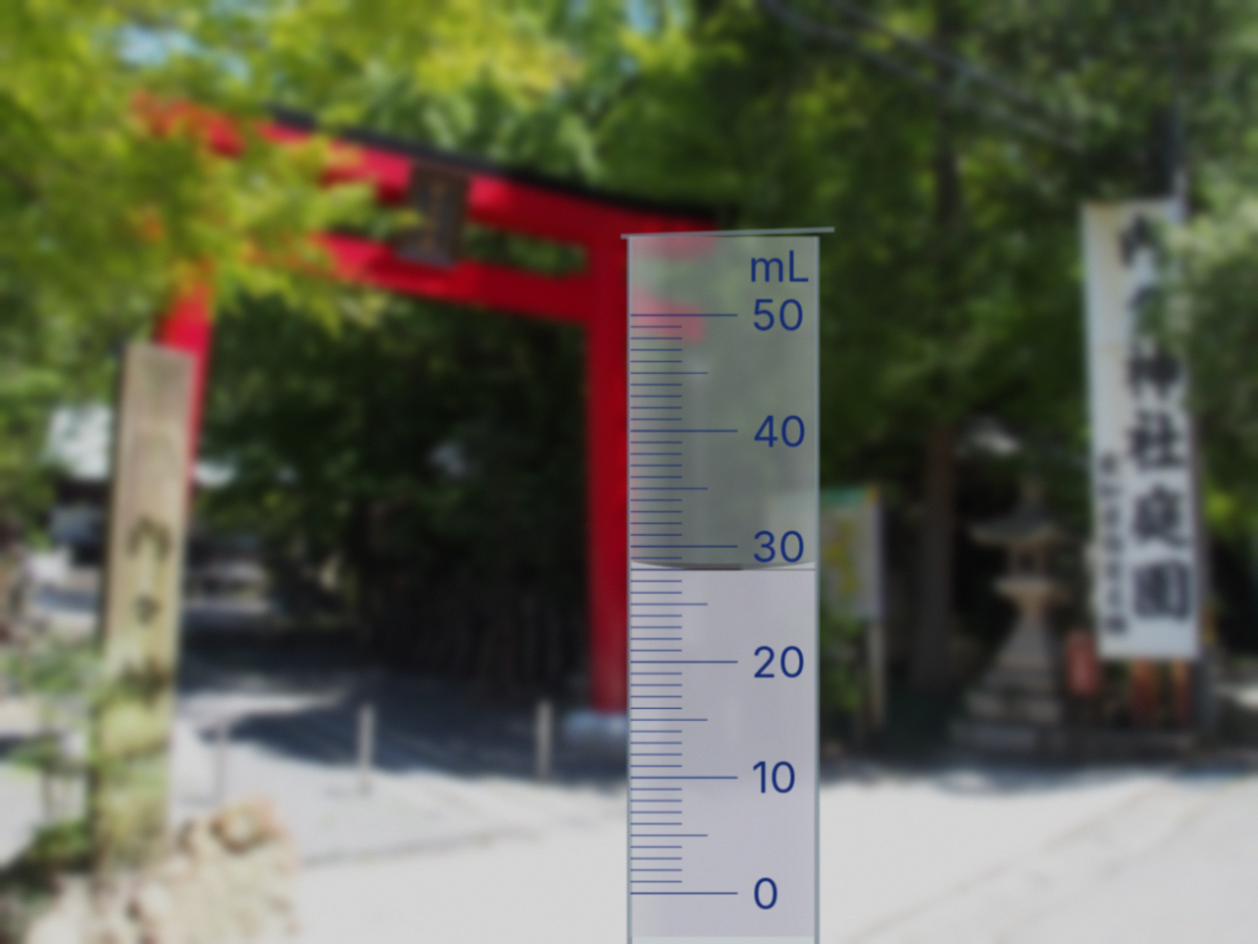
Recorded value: 28; mL
